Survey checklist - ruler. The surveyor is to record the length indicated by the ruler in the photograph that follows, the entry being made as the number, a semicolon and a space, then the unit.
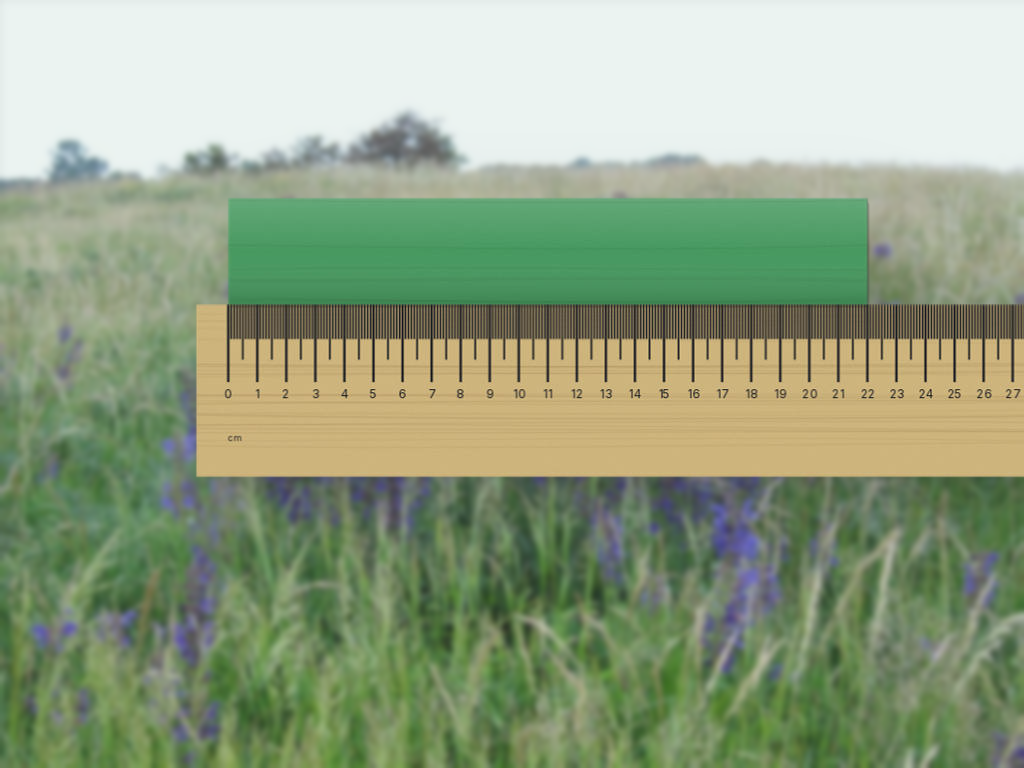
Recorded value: 22; cm
